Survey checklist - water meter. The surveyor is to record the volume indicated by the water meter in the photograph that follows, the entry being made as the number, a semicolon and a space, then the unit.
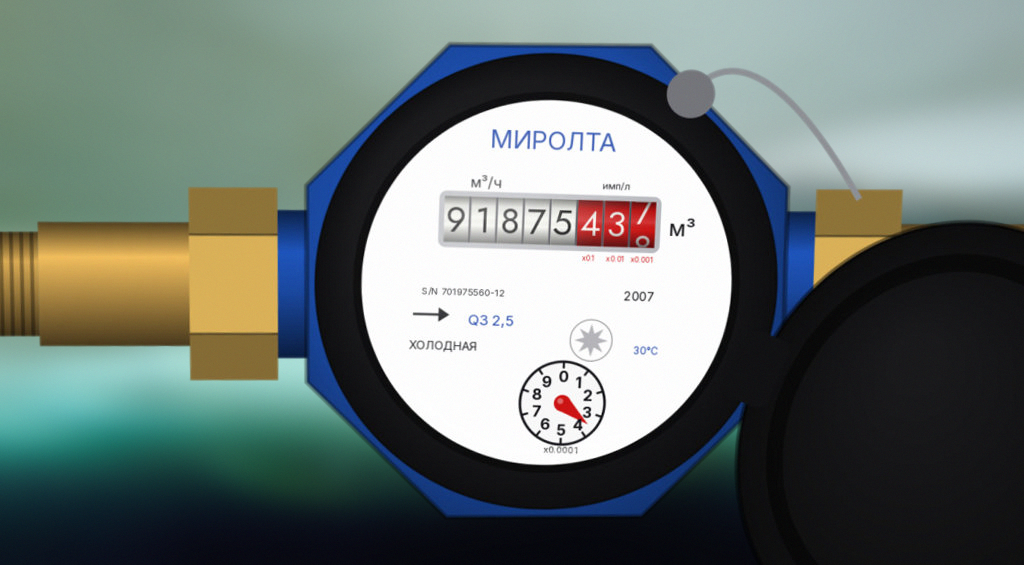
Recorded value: 91875.4373; m³
